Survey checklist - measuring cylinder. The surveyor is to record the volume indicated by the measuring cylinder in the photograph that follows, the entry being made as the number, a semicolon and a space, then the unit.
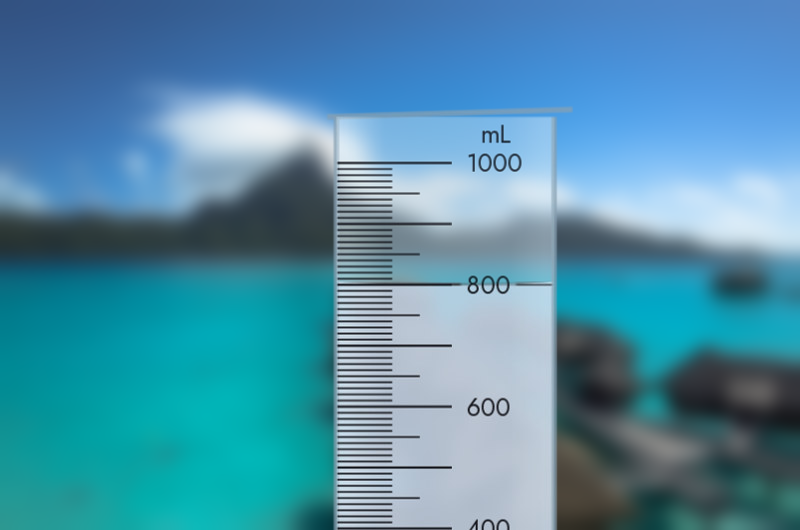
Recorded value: 800; mL
